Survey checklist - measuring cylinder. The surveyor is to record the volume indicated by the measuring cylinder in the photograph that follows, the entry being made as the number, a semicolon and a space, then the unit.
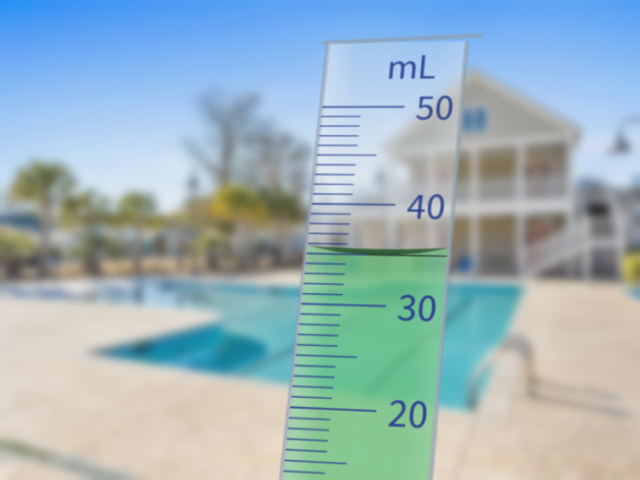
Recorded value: 35; mL
